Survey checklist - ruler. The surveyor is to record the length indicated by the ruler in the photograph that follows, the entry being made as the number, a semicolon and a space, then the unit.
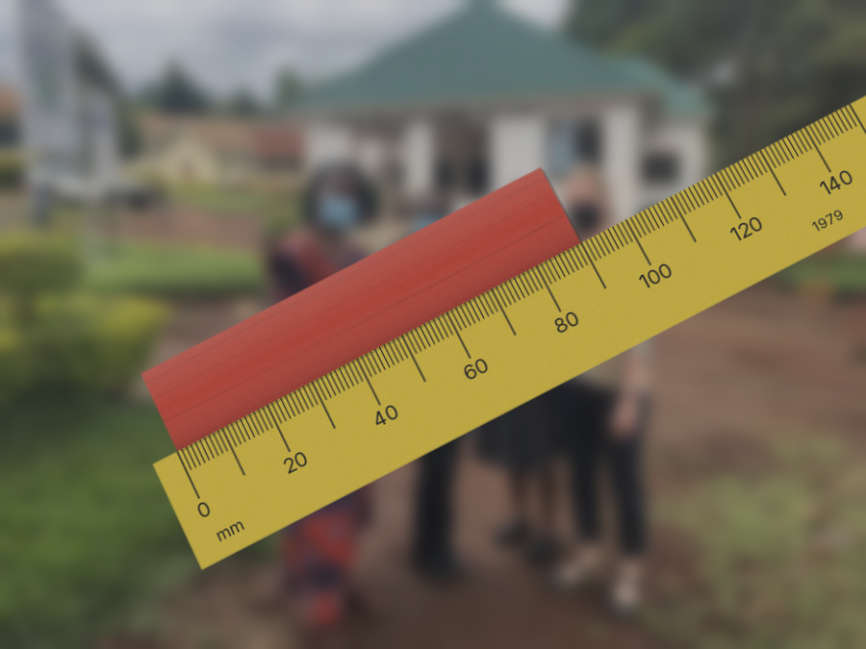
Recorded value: 90; mm
